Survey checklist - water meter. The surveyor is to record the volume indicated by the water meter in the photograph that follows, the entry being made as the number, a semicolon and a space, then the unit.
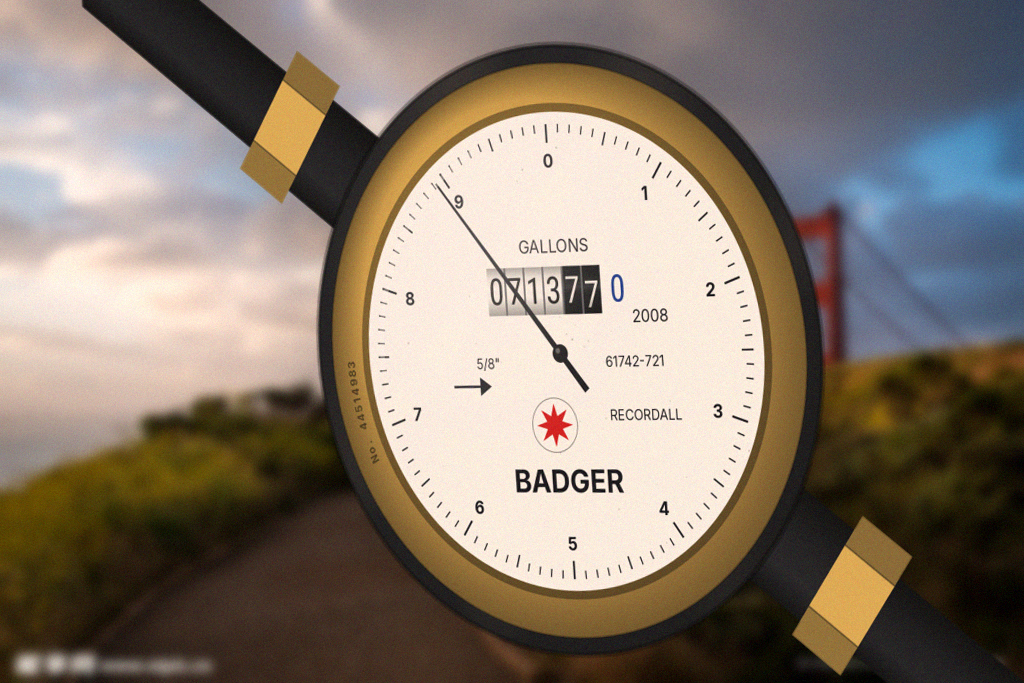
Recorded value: 713768.9; gal
